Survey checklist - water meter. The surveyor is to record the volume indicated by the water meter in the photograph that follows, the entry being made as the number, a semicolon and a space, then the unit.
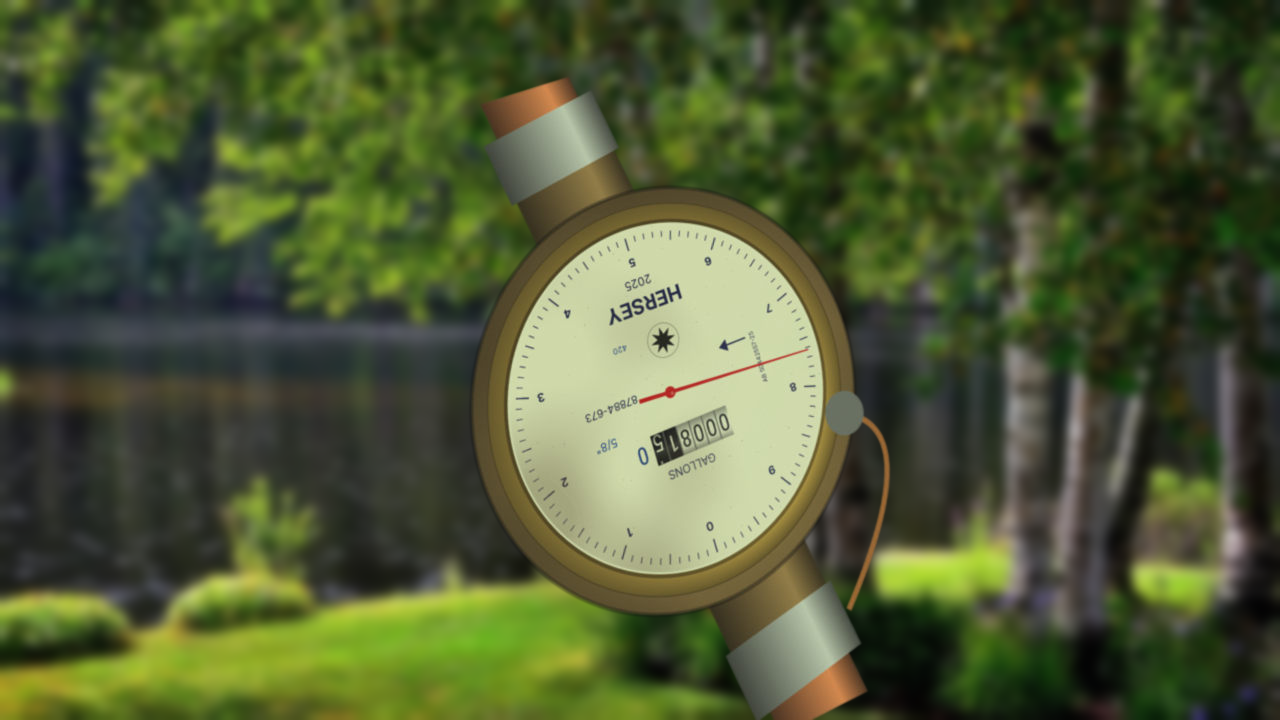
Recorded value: 8147.6; gal
